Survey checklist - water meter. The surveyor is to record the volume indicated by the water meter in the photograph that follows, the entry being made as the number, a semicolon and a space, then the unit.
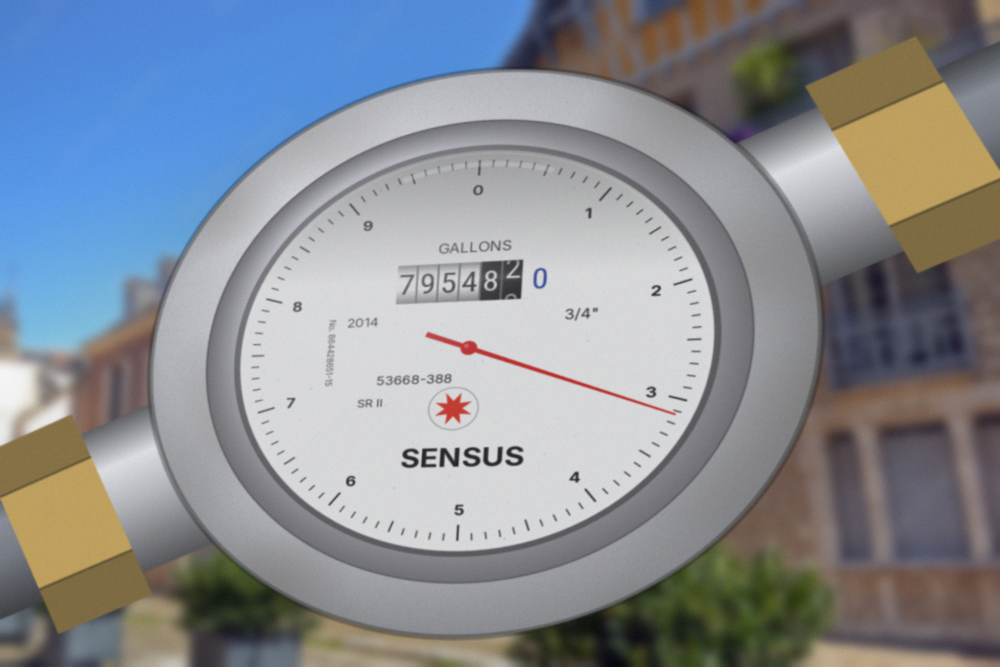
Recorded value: 7954823.1; gal
